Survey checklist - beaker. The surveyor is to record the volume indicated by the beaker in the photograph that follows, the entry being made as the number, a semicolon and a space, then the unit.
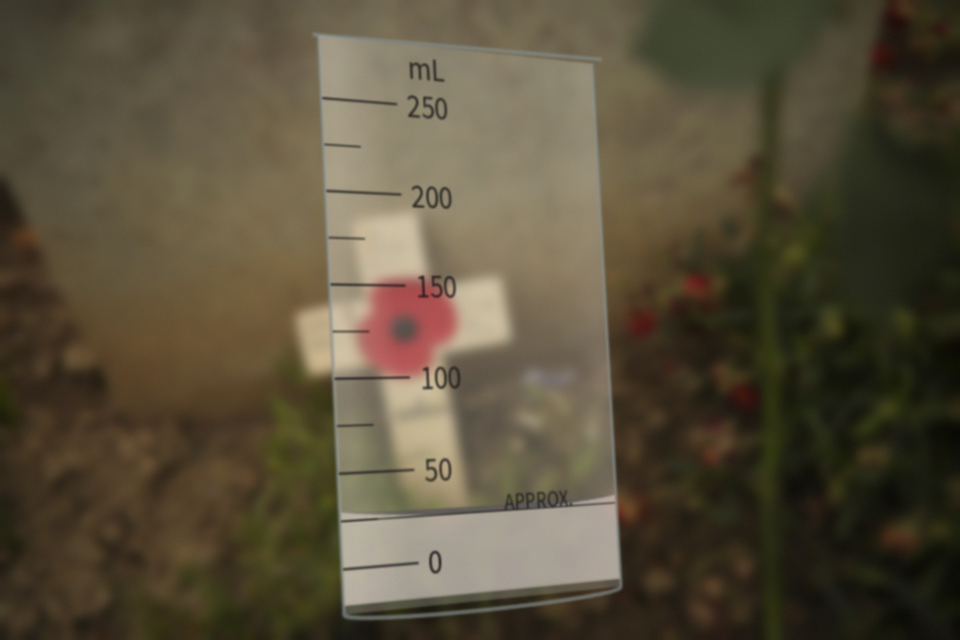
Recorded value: 25; mL
